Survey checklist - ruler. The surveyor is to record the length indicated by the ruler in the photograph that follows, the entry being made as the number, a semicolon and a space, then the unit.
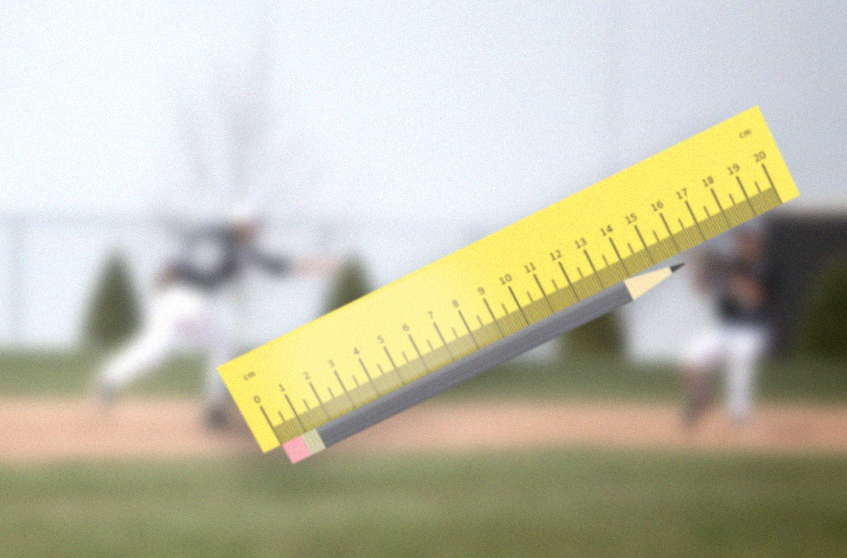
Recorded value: 16; cm
